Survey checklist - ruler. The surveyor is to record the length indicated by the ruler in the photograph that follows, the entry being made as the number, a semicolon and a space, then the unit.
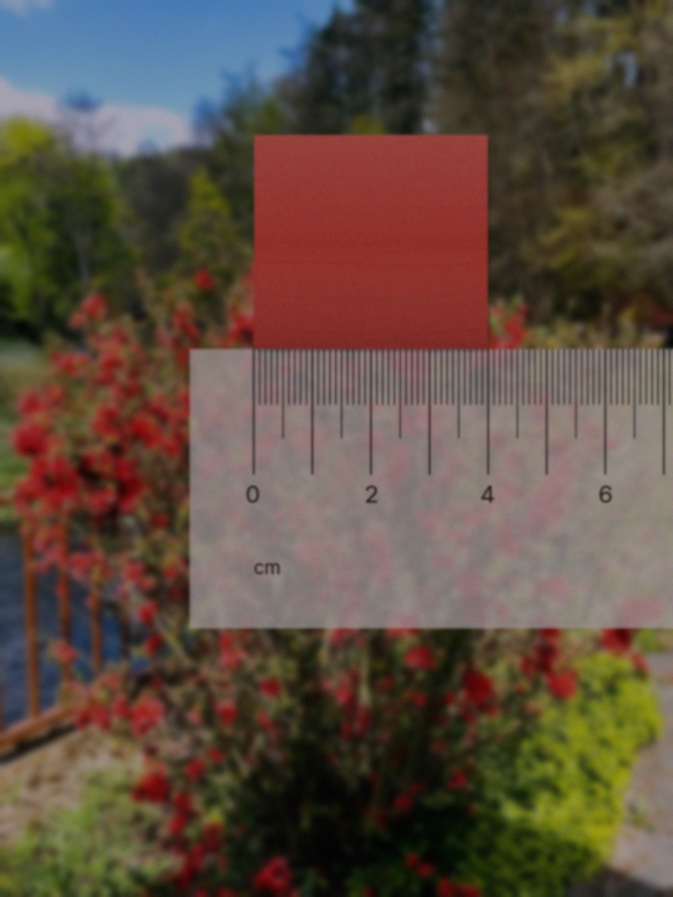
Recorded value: 4; cm
